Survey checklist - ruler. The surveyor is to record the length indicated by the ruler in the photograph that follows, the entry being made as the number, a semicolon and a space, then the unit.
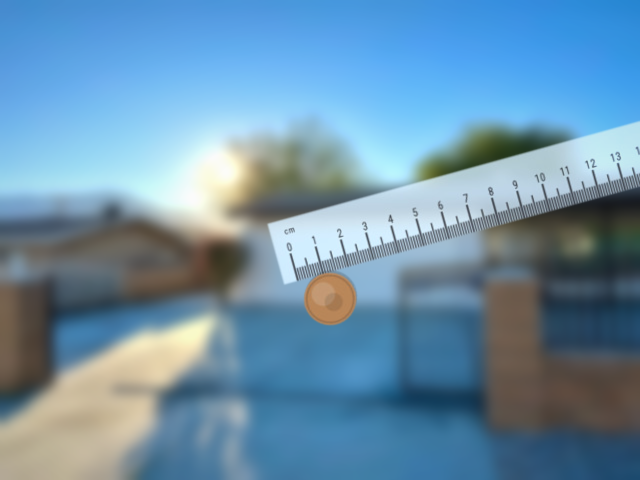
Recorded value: 2; cm
